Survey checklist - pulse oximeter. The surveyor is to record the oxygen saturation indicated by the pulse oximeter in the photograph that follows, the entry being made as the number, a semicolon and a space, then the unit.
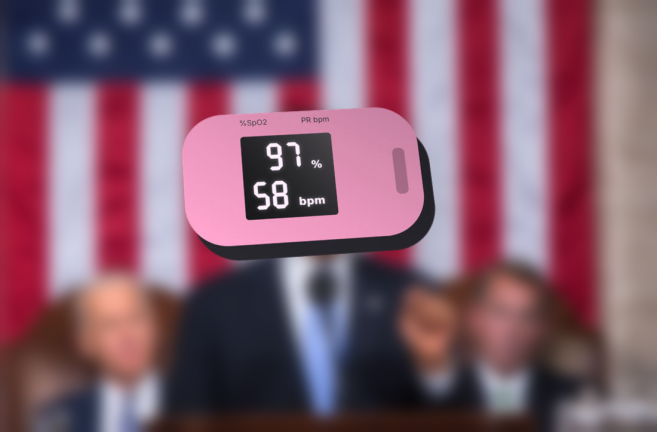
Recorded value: 97; %
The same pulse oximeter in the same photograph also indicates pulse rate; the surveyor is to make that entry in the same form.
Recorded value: 58; bpm
